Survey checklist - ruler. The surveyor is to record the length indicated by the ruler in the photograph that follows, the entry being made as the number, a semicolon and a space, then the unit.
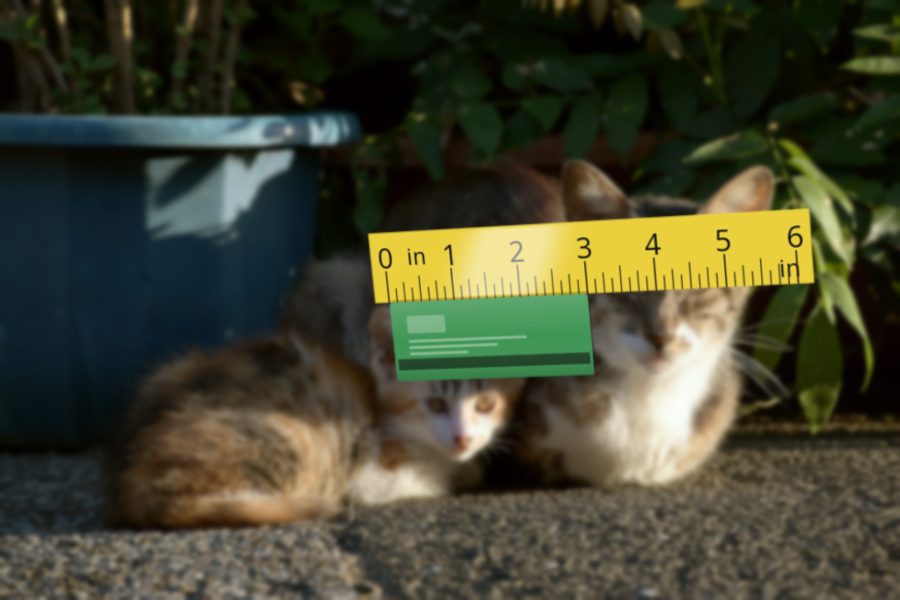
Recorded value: 3; in
